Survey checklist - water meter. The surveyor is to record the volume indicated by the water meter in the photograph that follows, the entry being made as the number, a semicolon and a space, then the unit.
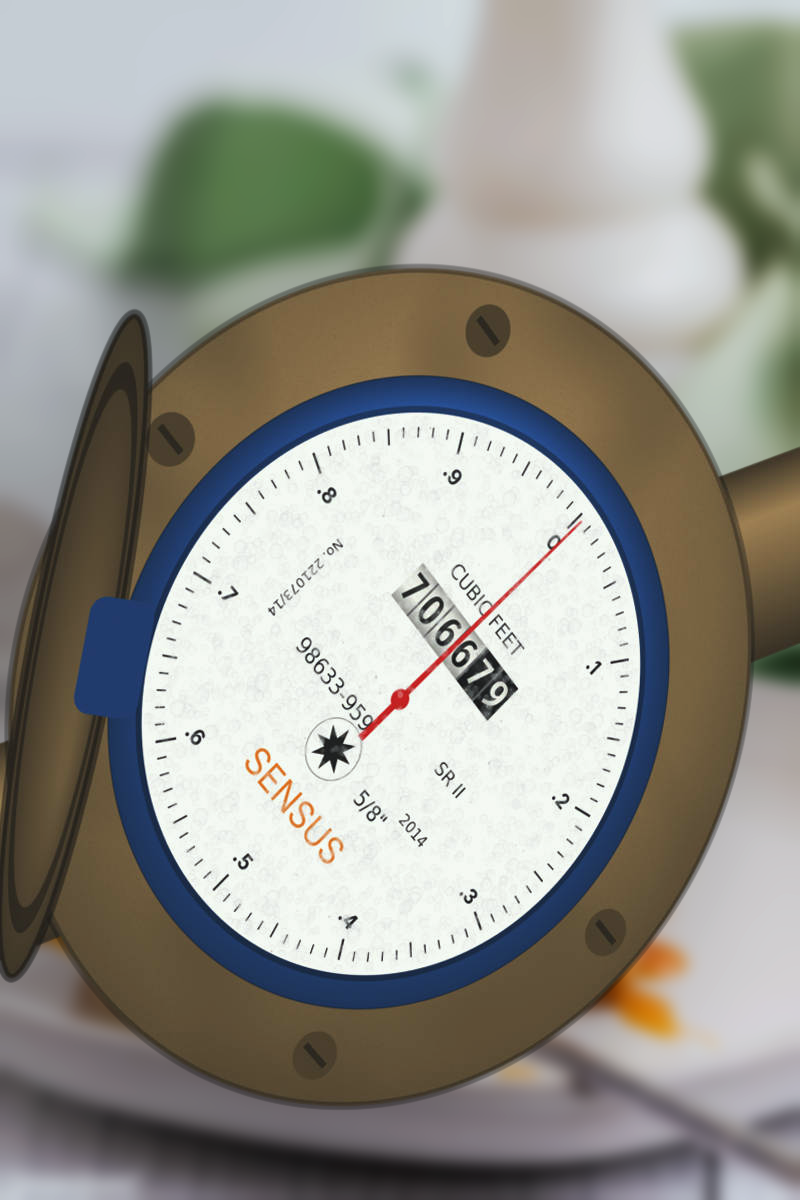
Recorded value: 706679.00; ft³
